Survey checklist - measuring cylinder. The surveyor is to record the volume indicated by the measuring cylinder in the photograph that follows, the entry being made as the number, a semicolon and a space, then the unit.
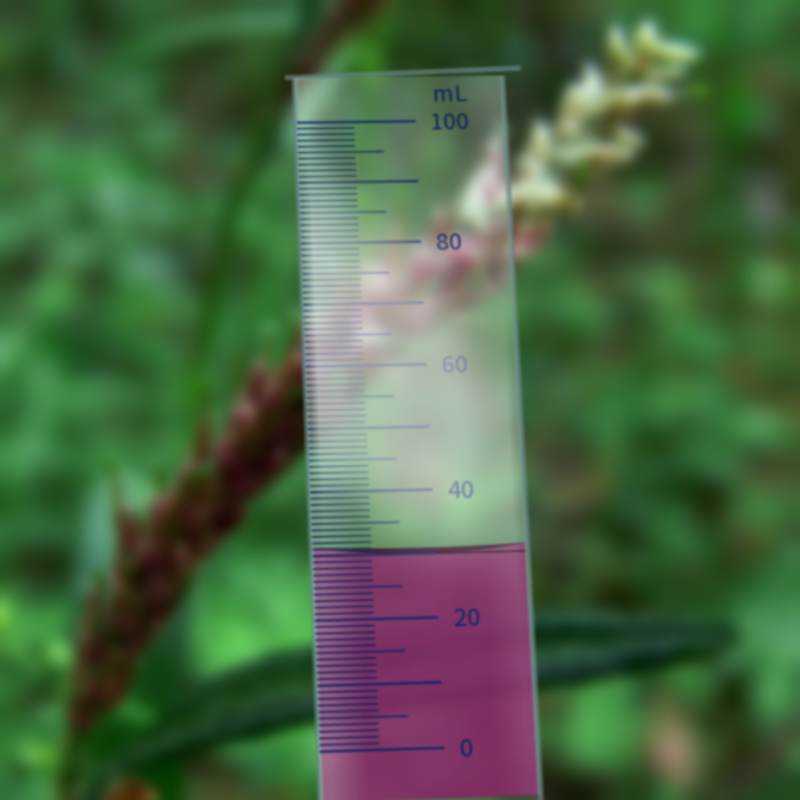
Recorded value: 30; mL
